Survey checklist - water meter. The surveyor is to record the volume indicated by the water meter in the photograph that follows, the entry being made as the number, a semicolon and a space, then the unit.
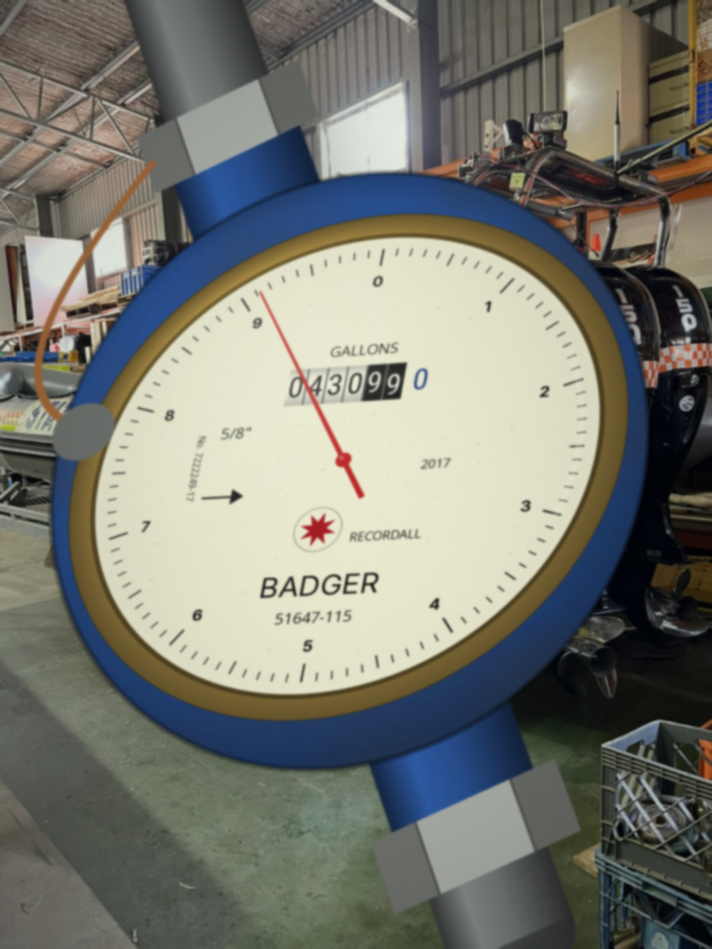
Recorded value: 430989.1; gal
